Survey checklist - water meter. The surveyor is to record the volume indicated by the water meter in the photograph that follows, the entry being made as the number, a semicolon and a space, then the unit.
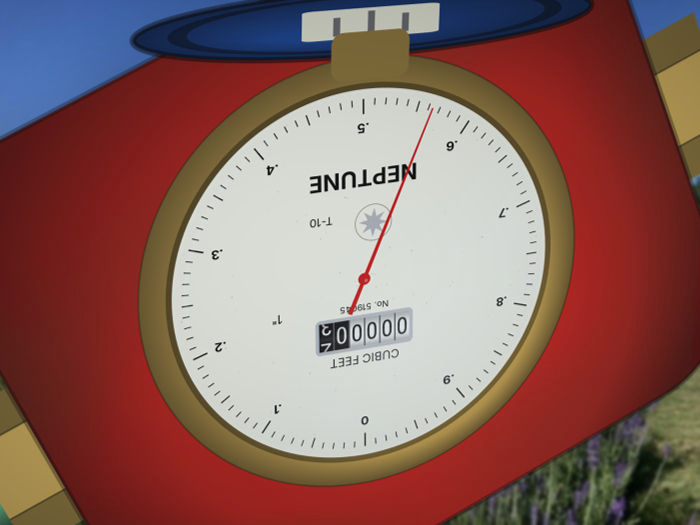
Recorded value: 2.56; ft³
